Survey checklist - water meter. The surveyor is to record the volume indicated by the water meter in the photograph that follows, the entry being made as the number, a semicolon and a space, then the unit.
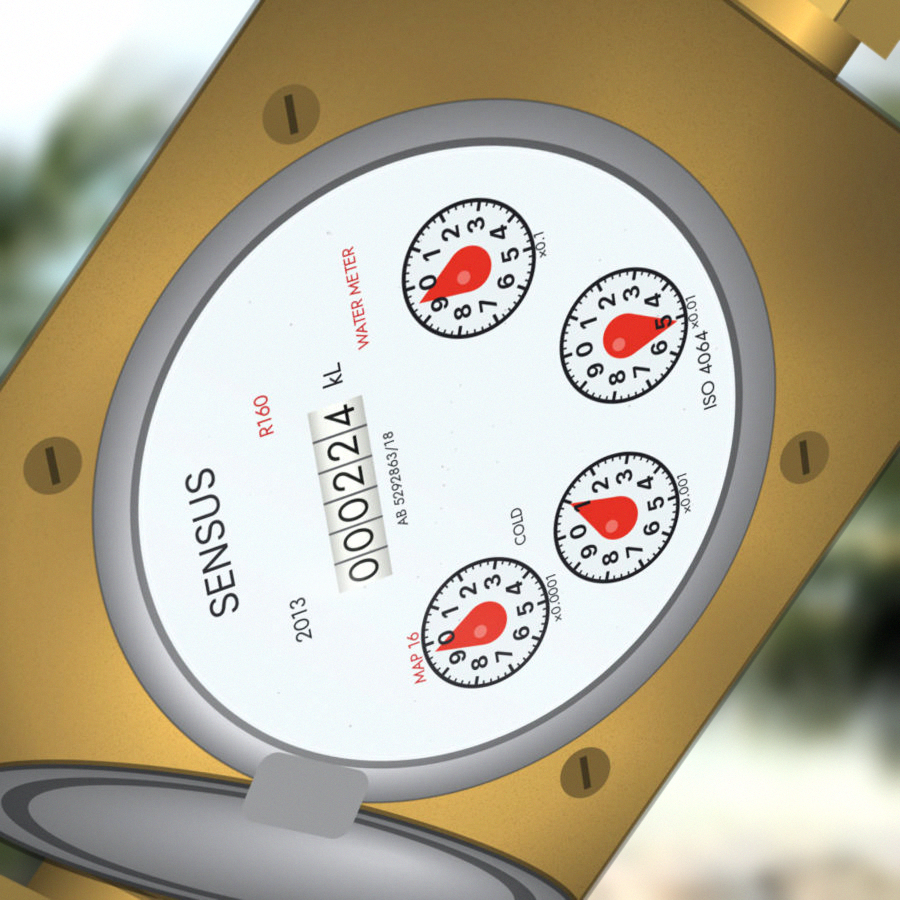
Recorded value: 223.9509; kL
